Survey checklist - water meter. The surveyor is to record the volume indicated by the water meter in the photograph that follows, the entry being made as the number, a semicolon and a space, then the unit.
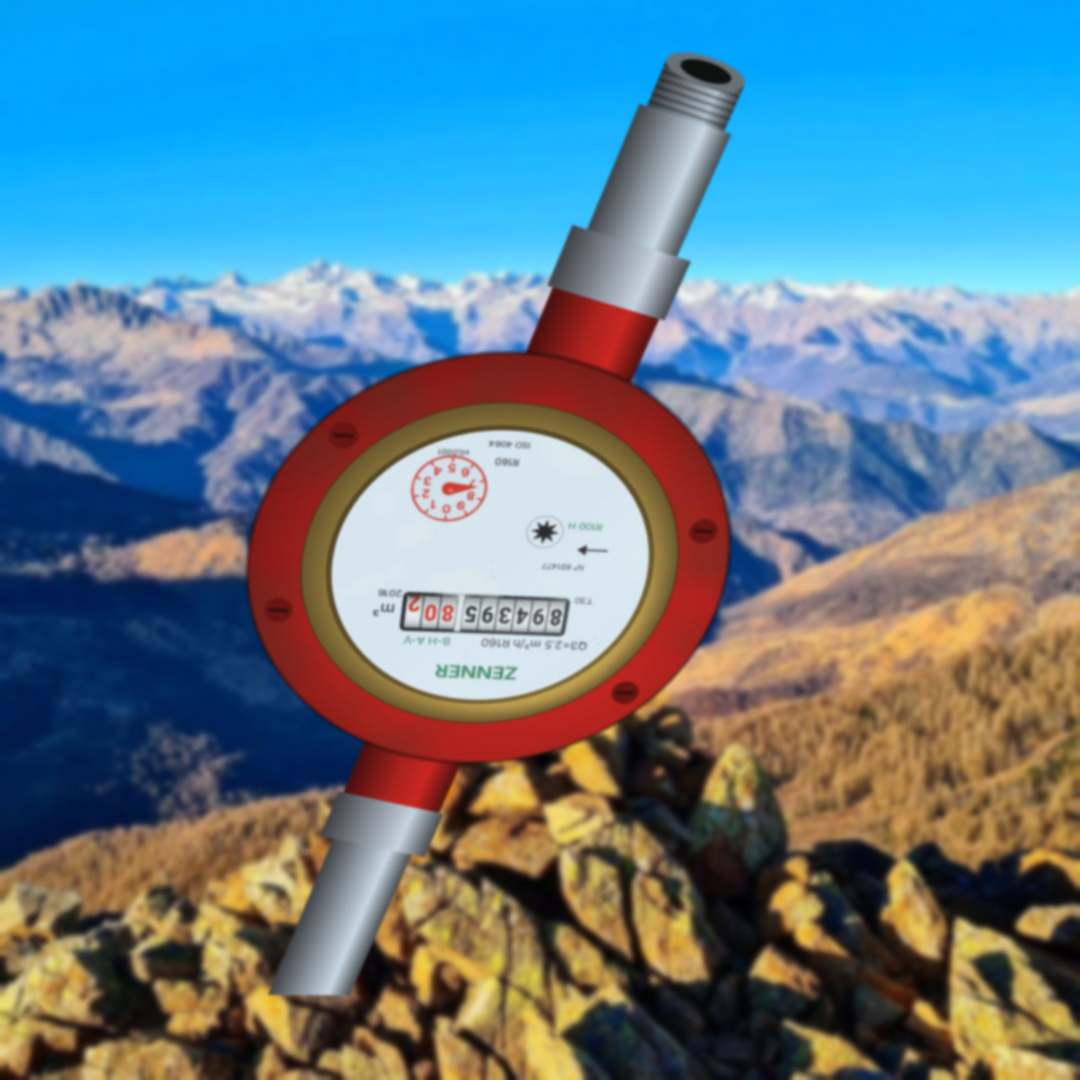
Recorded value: 894395.8017; m³
